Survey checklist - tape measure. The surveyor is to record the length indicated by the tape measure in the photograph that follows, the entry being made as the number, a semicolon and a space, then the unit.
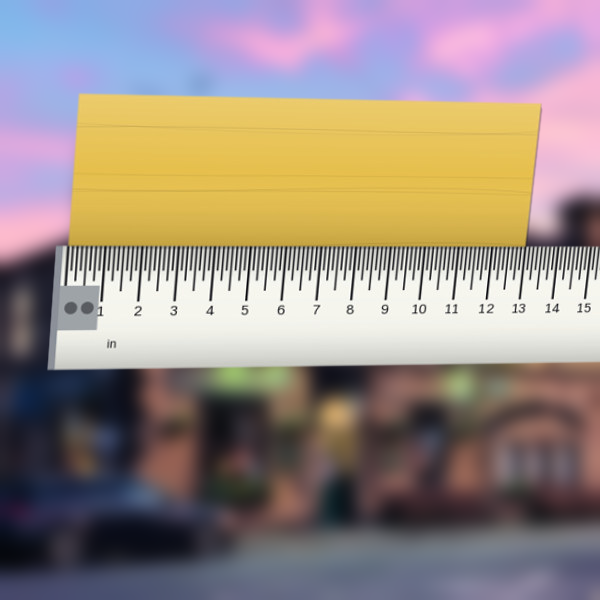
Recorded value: 13; in
